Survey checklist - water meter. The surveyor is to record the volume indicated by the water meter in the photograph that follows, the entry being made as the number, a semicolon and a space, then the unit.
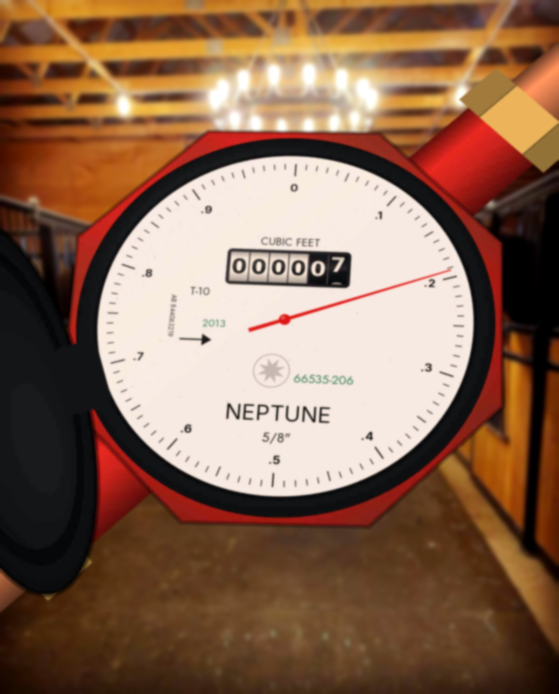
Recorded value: 7.19; ft³
